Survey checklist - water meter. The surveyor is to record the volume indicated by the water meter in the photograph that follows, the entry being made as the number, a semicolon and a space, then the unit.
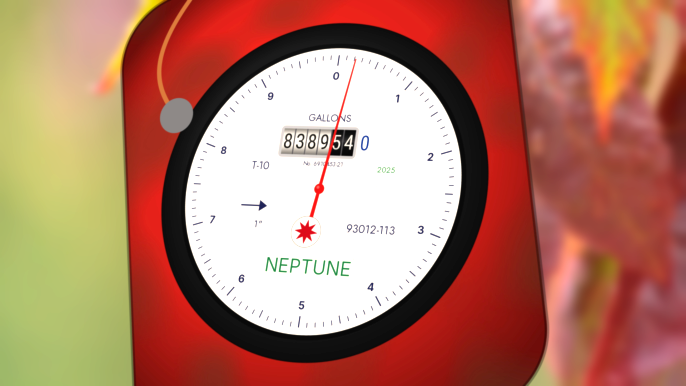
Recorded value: 8389540.2; gal
